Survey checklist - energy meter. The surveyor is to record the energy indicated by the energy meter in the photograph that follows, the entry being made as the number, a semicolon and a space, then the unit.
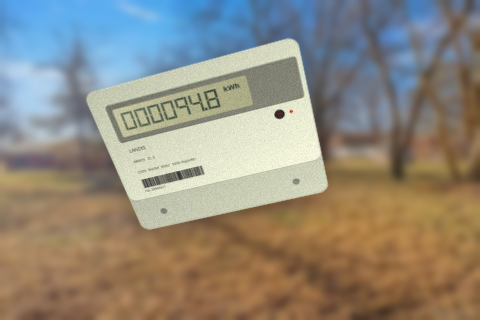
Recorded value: 94.8; kWh
